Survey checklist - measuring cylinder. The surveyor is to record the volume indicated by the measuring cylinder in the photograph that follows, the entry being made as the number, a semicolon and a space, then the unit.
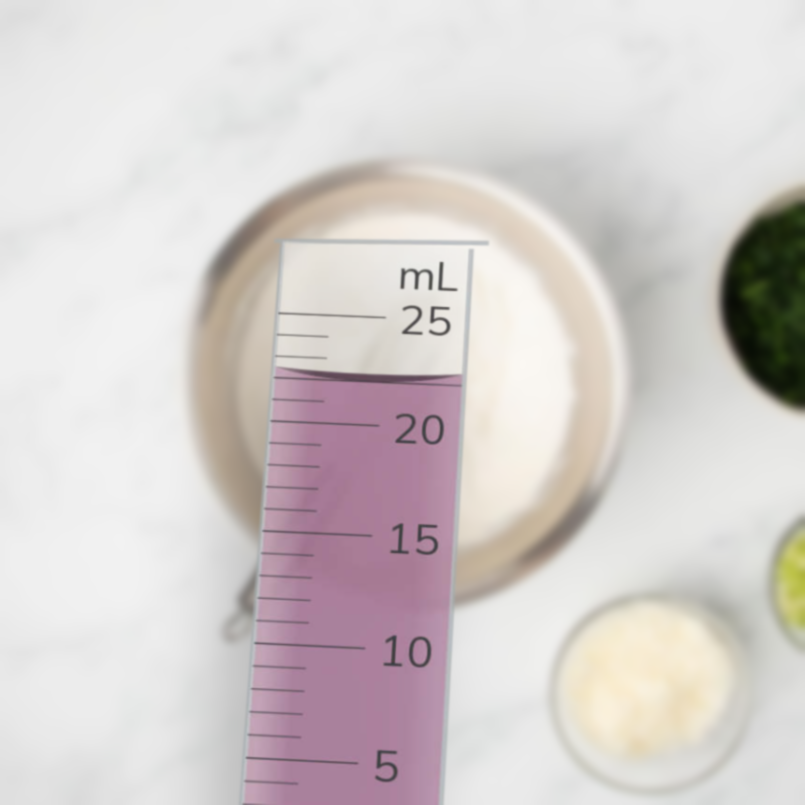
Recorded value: 22; mL
